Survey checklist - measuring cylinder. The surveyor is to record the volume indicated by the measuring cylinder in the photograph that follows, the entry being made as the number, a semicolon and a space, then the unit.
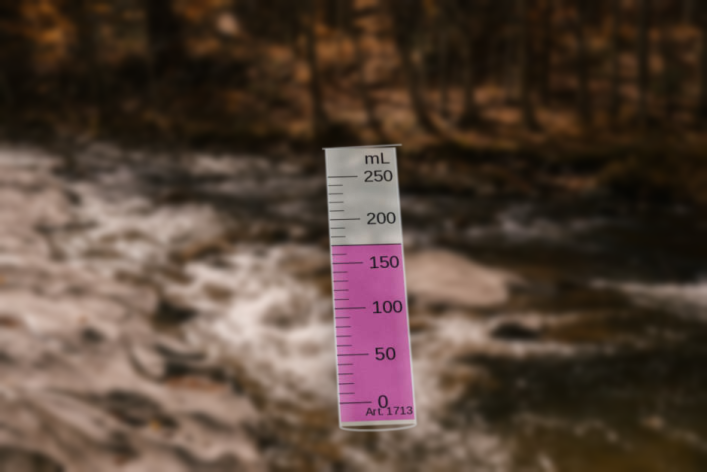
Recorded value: 170; mL
